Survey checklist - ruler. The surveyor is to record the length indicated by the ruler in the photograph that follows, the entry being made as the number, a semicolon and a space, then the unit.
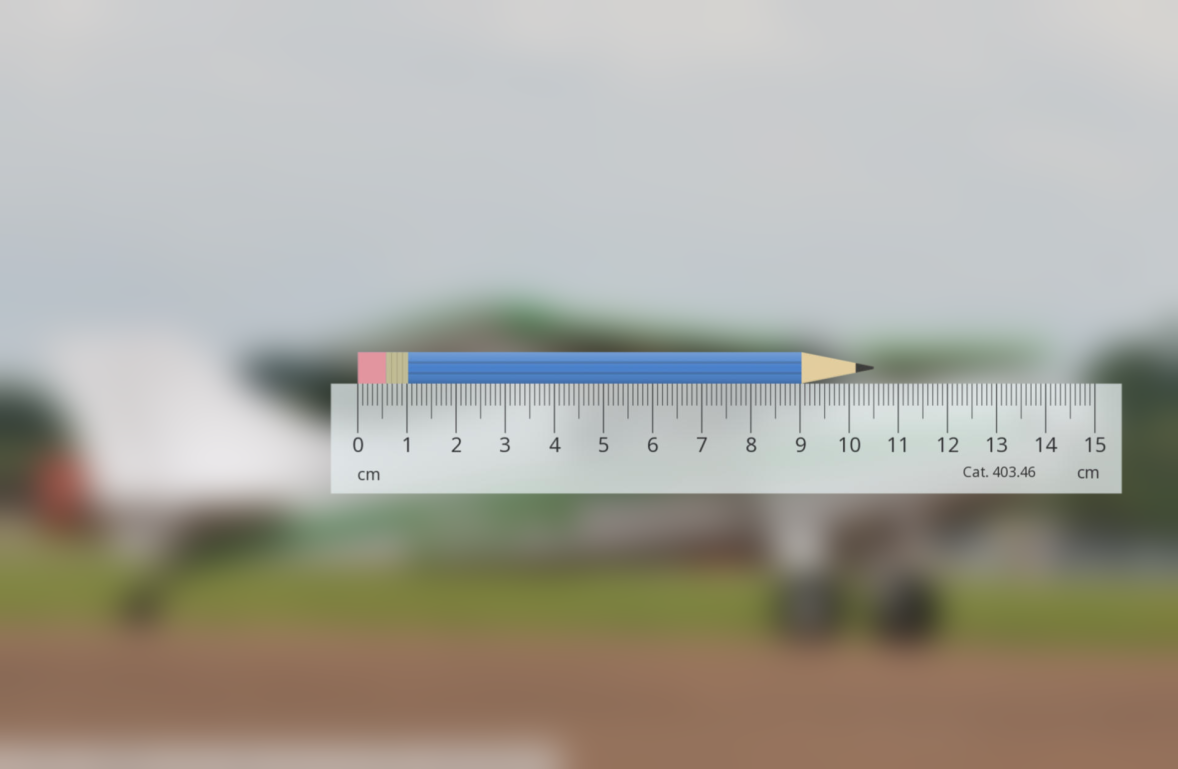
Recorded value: 10.5; cm
